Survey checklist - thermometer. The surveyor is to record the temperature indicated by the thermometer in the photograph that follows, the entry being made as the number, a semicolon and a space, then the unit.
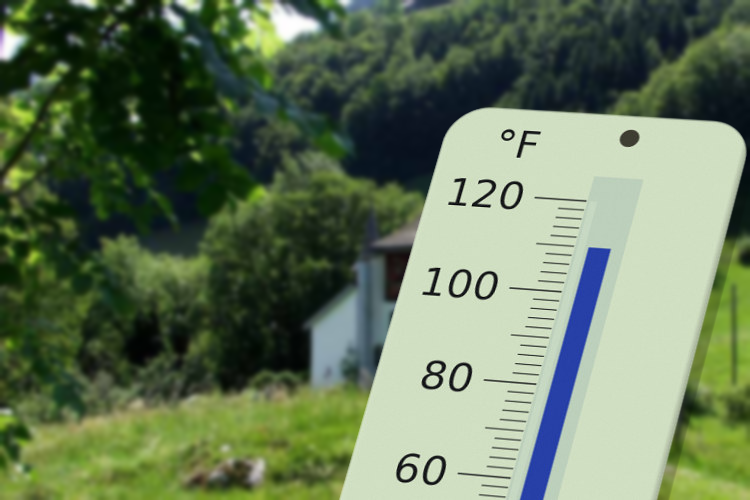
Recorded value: 110; °F
